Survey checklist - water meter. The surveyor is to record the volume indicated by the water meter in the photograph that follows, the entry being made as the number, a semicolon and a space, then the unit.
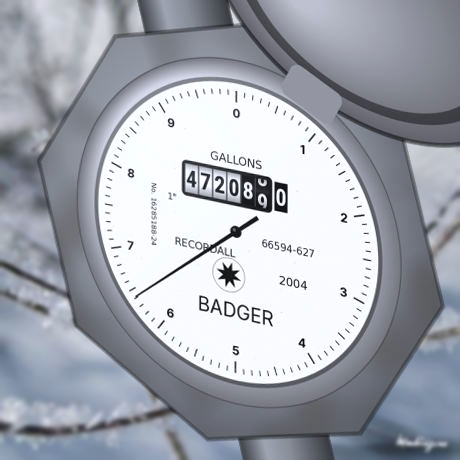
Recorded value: 4720886.4; gal
